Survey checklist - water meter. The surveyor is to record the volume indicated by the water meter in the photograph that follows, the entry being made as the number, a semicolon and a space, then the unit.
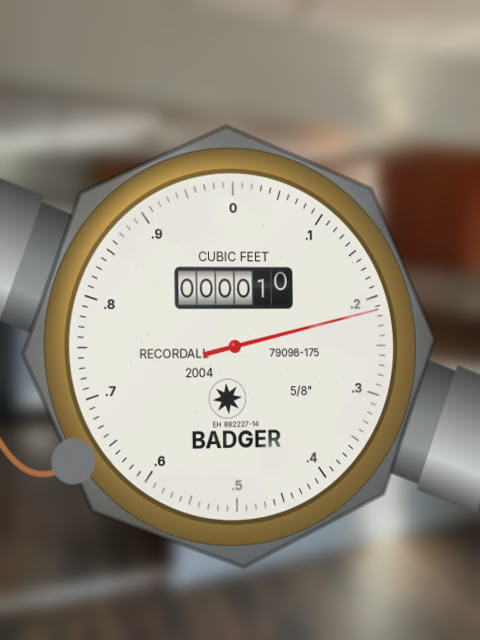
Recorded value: 10.21; ft³
